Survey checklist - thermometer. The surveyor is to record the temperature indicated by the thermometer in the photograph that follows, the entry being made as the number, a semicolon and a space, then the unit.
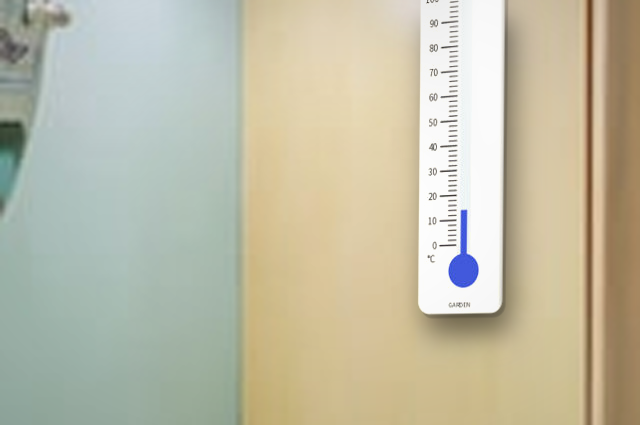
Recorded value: 14; °C
